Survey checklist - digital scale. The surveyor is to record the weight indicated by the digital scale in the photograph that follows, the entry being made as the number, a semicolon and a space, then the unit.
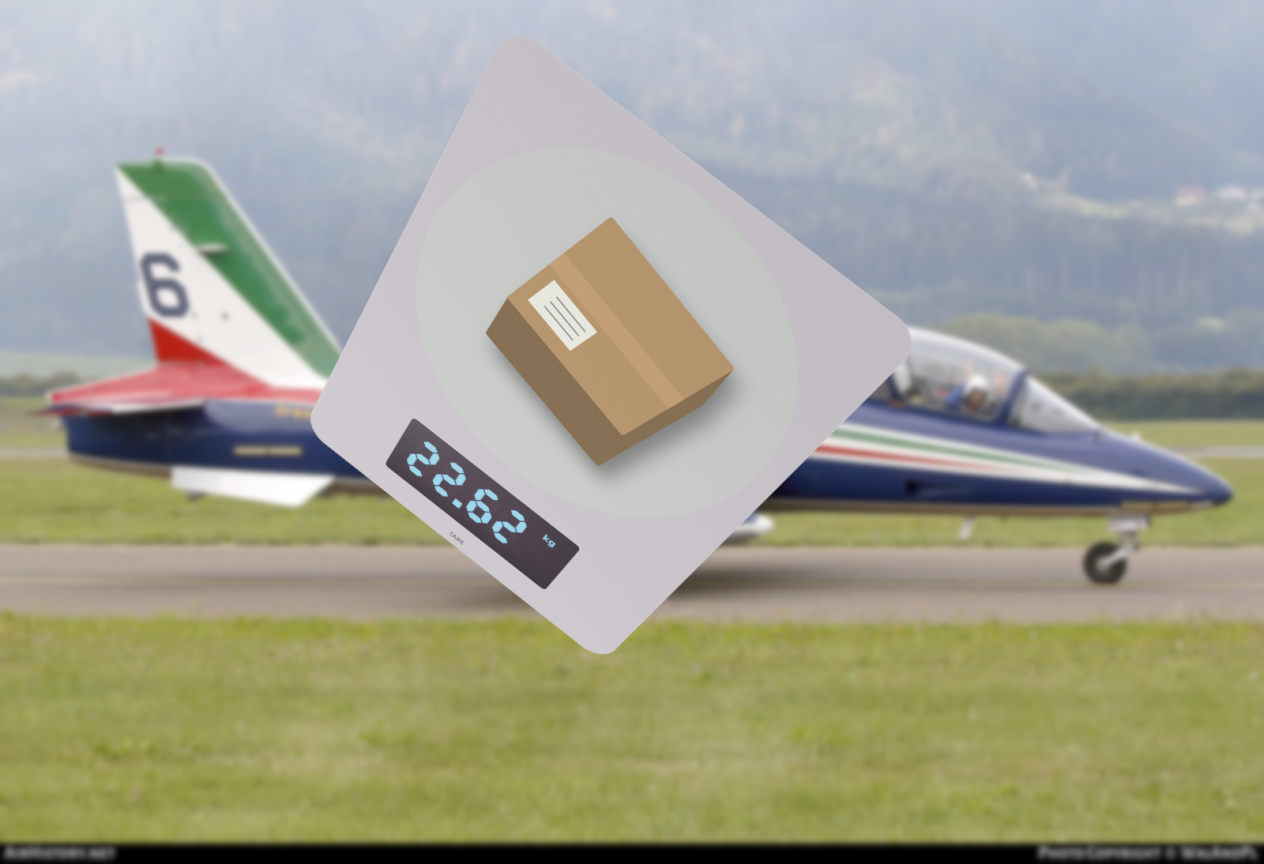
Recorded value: 22.62; kg
